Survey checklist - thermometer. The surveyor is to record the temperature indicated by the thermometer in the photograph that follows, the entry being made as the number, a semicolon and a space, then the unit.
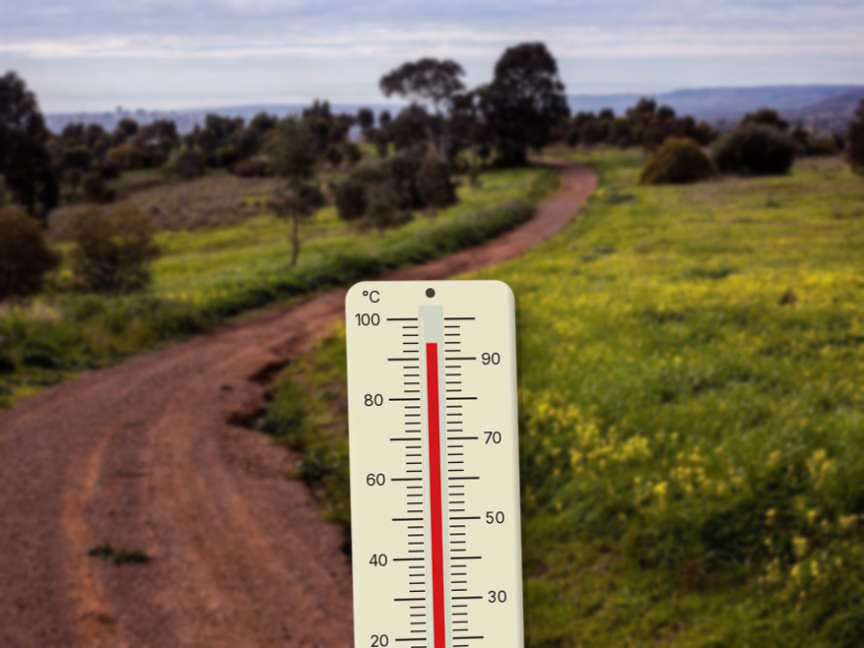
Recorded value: 94; °C
